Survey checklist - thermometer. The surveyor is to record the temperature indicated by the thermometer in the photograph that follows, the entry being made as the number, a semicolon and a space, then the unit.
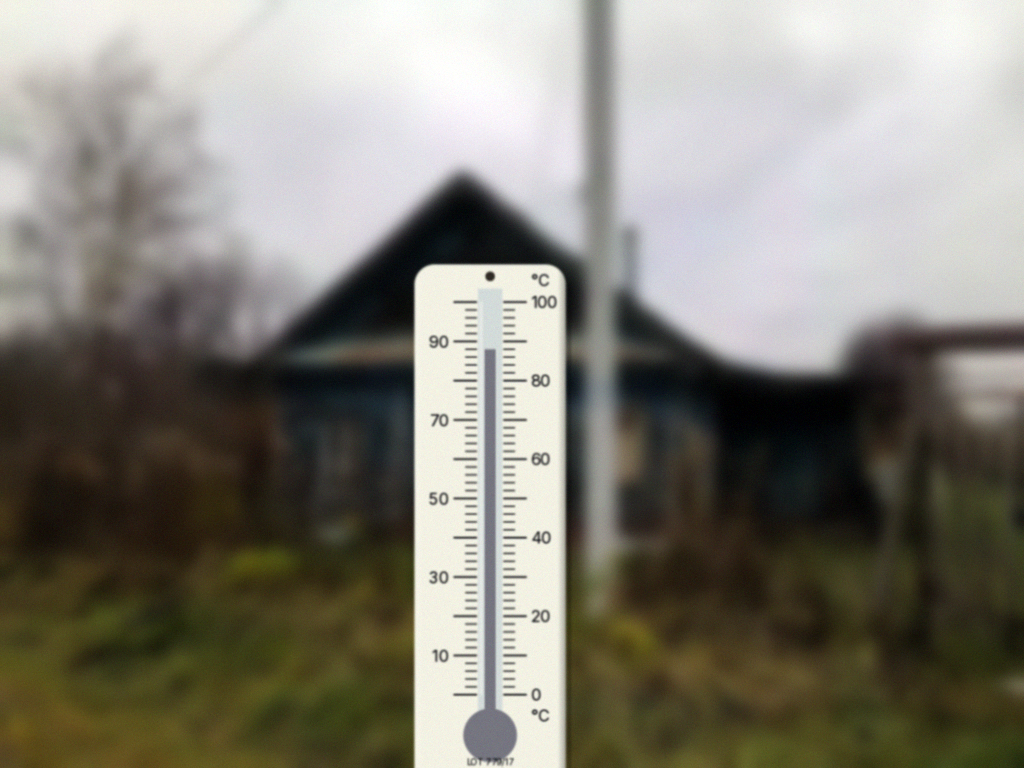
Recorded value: 88; °C
